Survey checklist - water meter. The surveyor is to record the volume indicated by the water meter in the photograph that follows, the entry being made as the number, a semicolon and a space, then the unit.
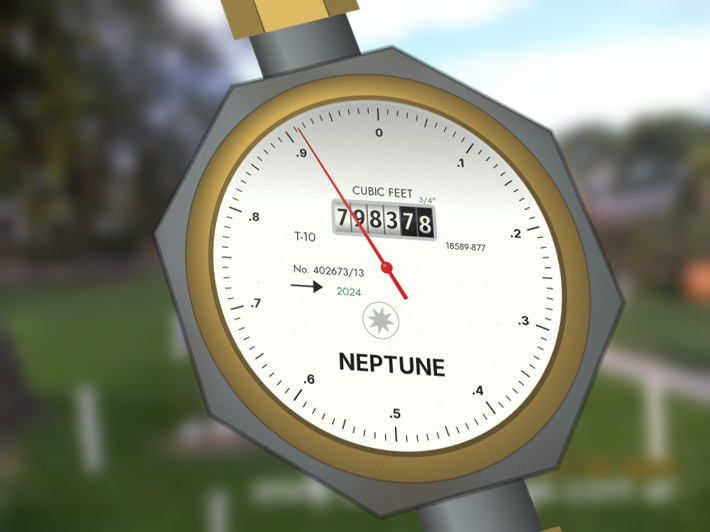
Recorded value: 798377.91; ft³
